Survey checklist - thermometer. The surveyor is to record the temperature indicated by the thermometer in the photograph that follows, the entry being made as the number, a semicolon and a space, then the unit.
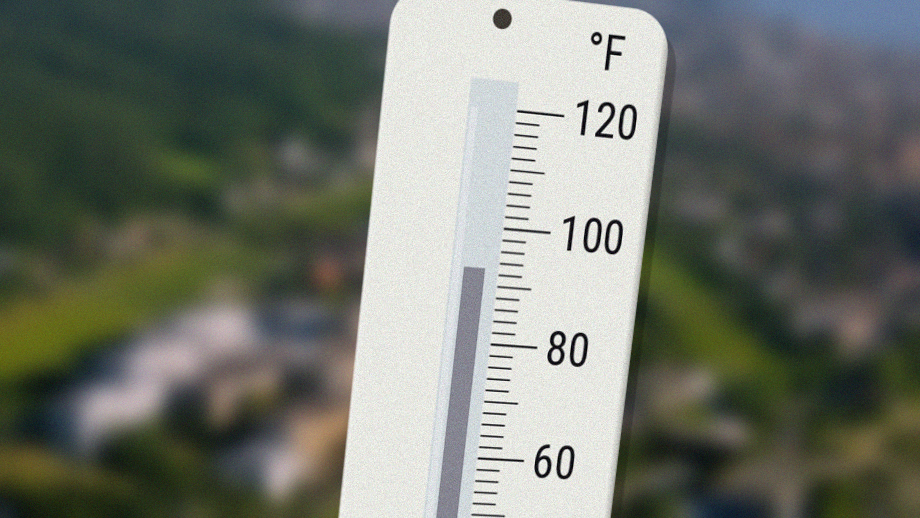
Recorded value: 93; °F
